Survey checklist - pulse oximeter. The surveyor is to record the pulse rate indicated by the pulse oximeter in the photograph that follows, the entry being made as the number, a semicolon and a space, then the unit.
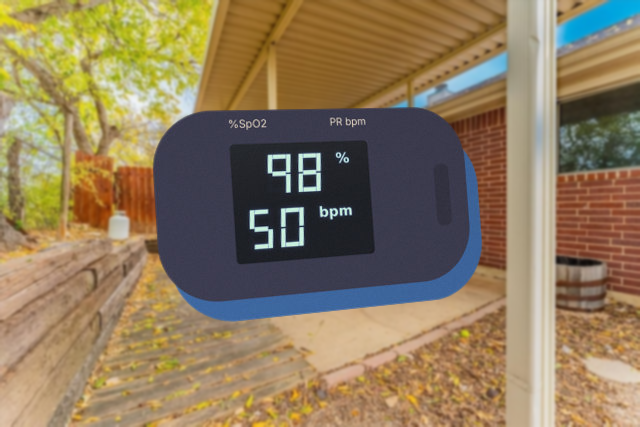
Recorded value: 50; bpm
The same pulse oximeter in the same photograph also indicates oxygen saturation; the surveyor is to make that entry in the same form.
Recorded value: 98; %
